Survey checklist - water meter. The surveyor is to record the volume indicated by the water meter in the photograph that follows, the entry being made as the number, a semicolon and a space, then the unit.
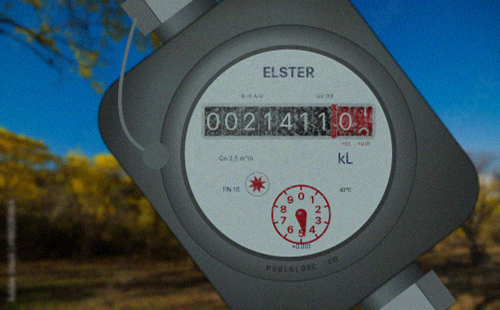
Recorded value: 21411.014; kL
